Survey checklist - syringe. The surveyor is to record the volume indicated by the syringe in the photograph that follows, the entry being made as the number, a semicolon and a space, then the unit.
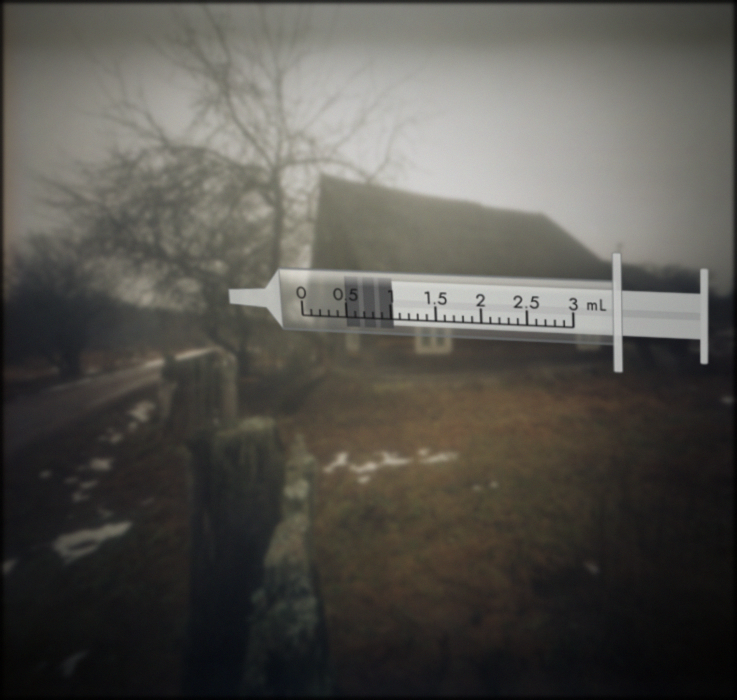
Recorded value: 0.5; mL
